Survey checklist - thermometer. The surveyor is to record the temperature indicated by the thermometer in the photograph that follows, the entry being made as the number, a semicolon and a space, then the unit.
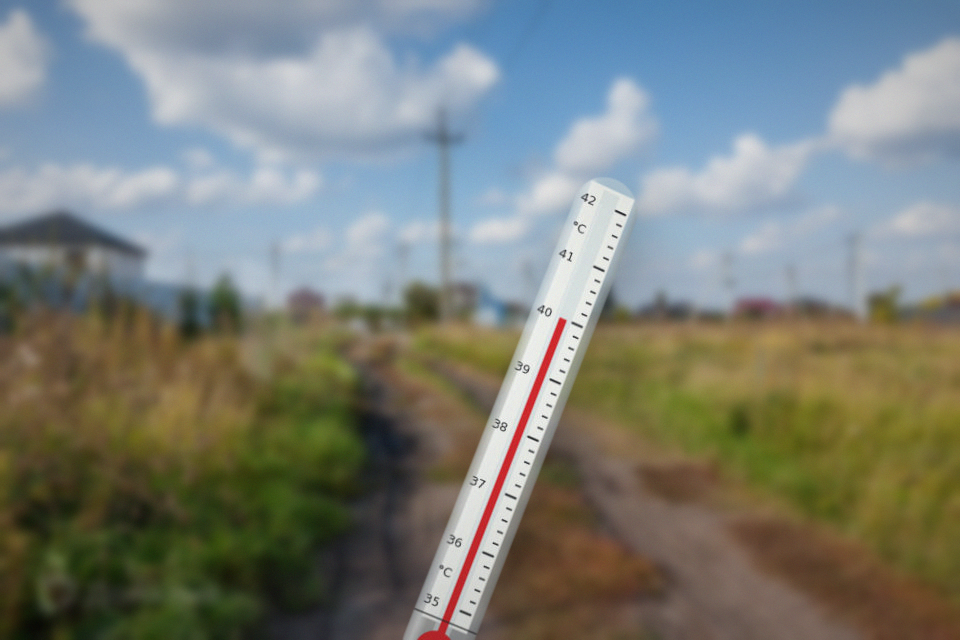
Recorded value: 40; °C
